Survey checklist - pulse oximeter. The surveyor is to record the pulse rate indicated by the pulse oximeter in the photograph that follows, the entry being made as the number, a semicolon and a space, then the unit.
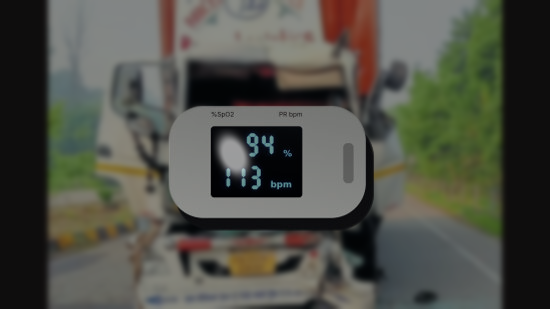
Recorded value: 113; bpm
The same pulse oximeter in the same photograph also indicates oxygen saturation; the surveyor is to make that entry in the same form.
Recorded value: 94; %
